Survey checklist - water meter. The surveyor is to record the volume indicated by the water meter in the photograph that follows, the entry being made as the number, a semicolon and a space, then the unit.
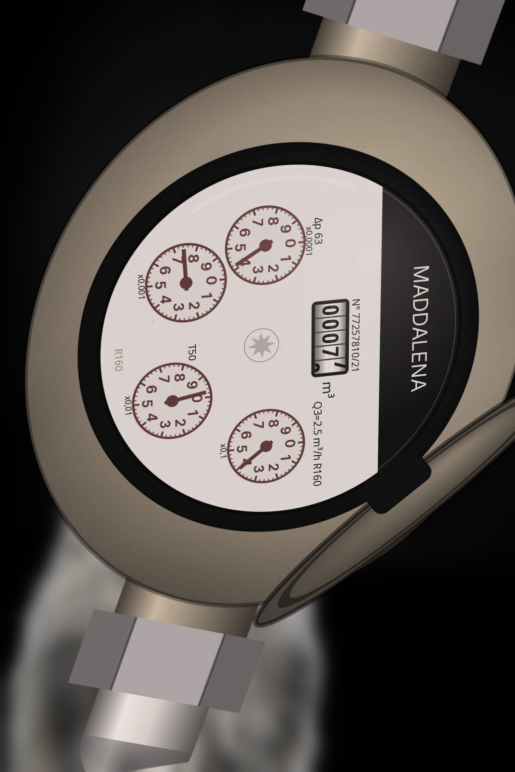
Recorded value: 77.3974; m³
